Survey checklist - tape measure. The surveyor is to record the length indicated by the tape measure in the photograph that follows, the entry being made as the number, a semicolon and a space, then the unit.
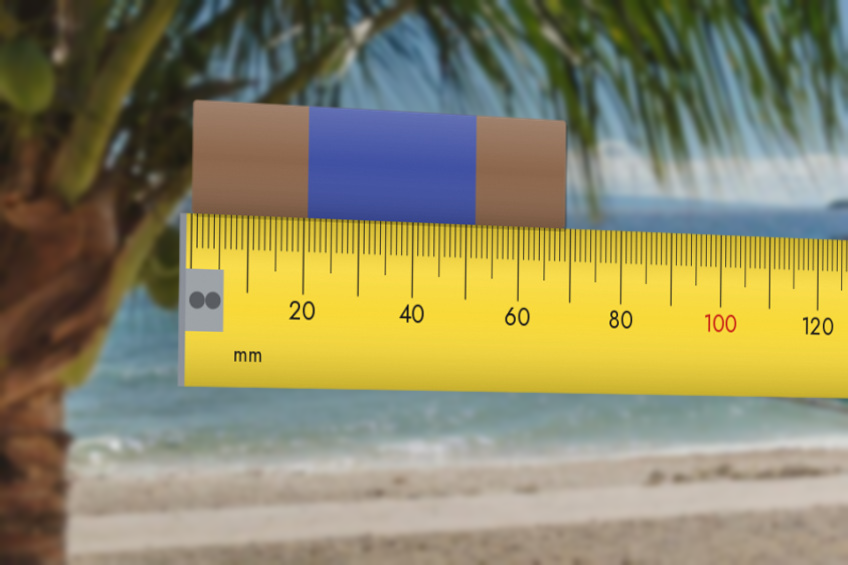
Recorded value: 69; mm
